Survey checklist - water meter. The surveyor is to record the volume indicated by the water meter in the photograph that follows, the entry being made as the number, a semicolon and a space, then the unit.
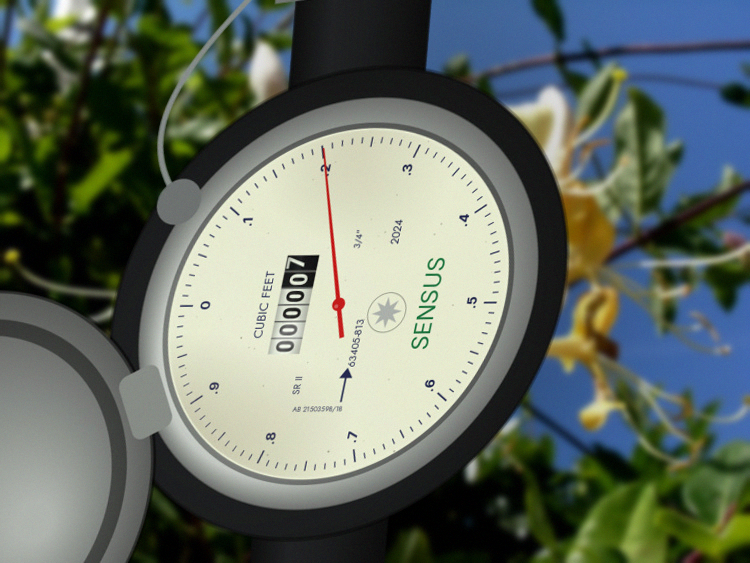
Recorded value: 7.20; ft³
